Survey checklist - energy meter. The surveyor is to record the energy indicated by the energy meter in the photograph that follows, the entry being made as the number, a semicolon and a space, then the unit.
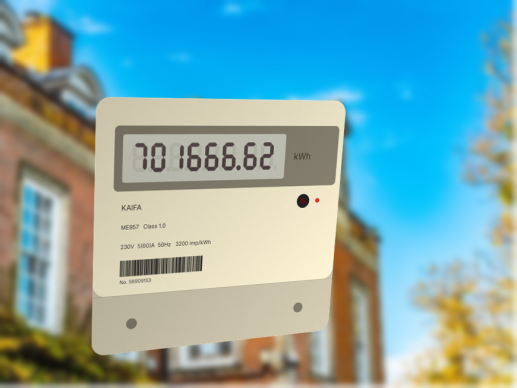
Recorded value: 701666.62; kWh
